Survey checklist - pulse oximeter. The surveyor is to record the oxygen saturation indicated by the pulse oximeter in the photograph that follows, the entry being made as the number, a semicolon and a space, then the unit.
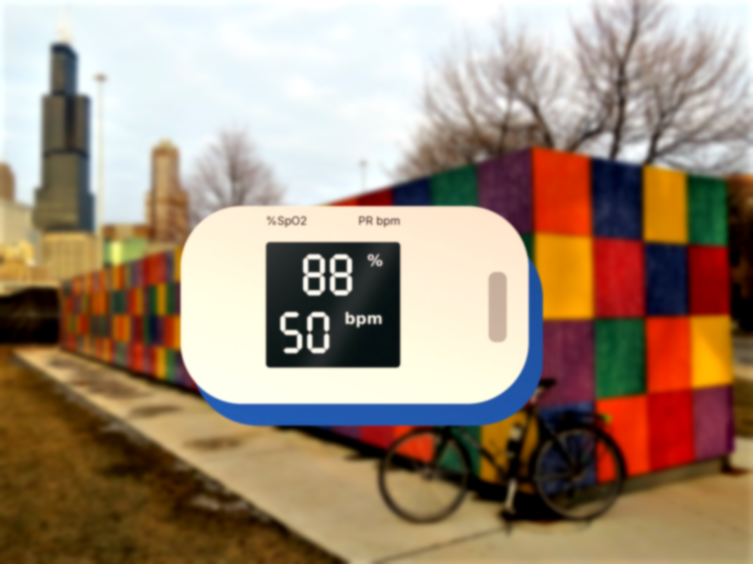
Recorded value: 88; %
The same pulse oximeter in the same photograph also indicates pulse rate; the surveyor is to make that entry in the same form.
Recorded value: 50; bpm
